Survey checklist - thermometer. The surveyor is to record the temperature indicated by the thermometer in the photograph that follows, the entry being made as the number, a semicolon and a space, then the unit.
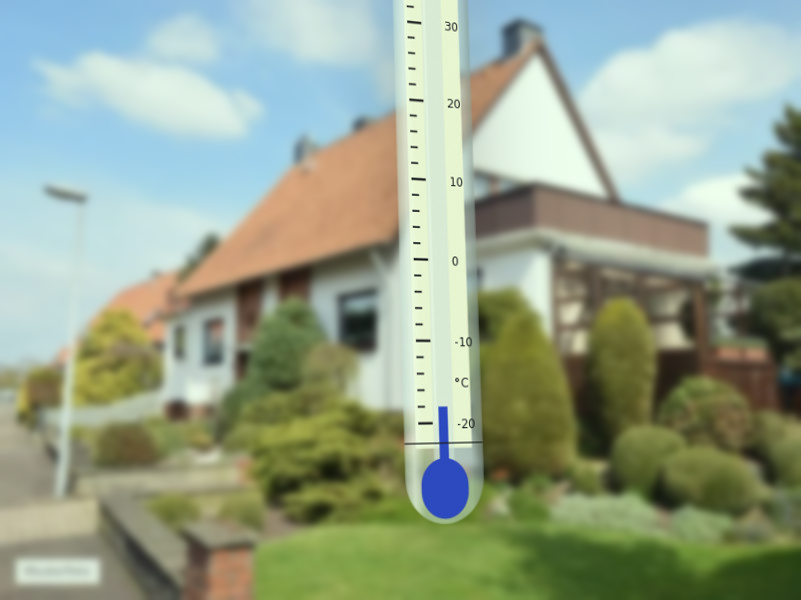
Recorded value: -18; °C
